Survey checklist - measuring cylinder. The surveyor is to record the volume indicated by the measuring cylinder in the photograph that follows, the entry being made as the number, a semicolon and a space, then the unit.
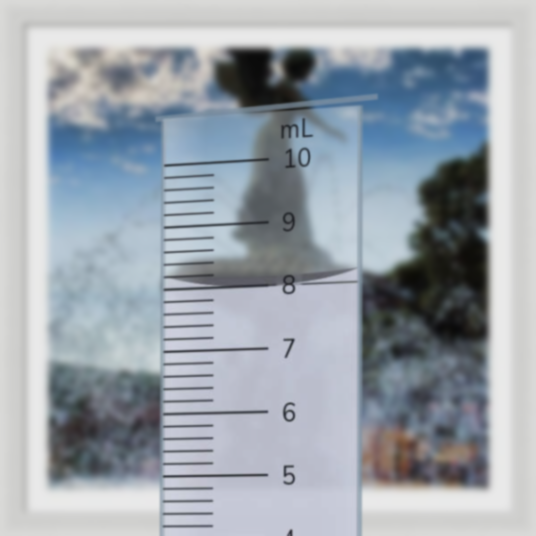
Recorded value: 8; mL
